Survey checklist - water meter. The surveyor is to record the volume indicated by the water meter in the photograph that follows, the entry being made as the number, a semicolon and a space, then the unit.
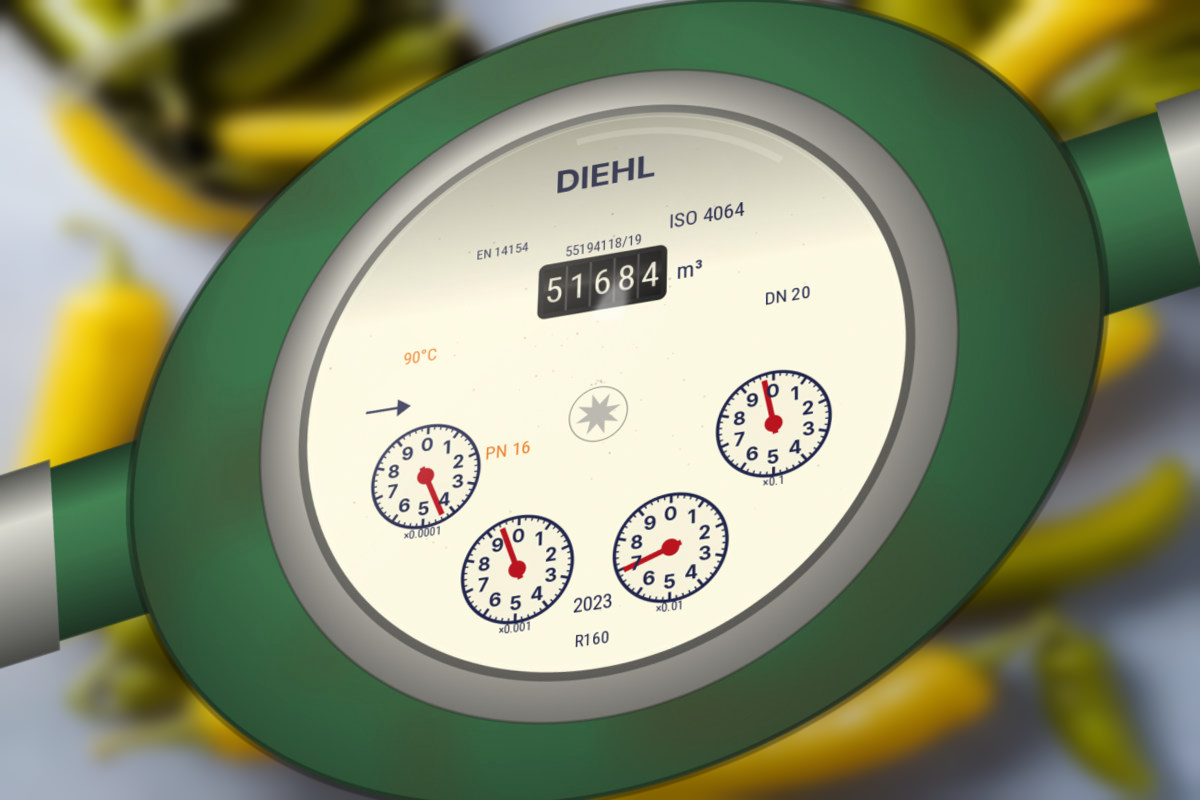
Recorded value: 51683.9694; m³
